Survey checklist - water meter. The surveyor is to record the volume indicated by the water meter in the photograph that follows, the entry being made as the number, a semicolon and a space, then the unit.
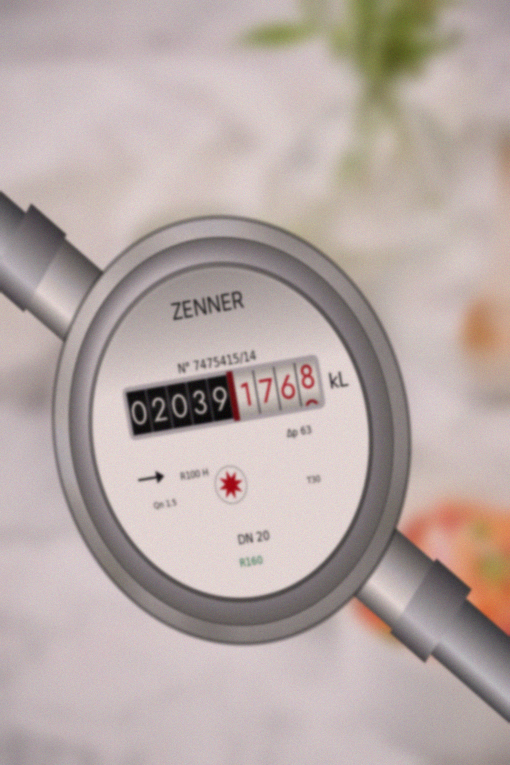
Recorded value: 2039.1768; kL
